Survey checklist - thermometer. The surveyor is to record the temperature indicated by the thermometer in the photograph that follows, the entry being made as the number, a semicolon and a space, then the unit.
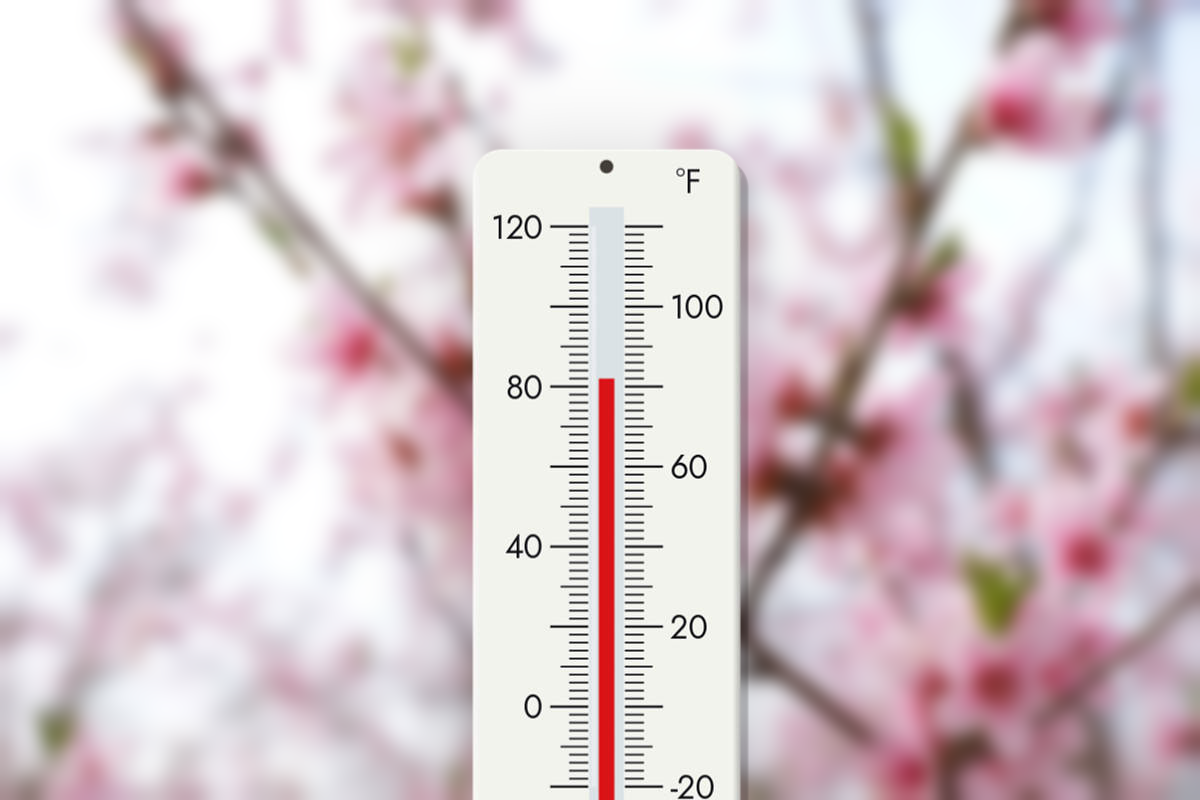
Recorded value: 82; °F
